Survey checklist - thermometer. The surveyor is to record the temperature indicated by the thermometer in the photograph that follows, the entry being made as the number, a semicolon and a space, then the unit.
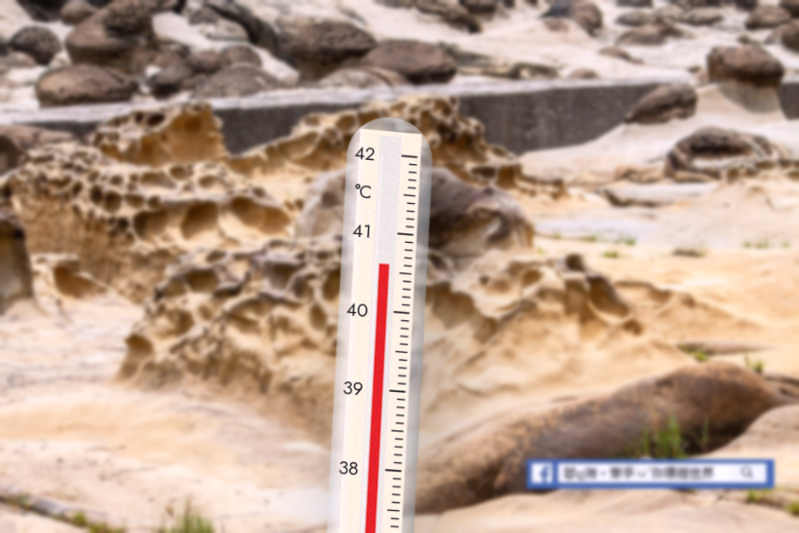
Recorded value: 40.6; °C
